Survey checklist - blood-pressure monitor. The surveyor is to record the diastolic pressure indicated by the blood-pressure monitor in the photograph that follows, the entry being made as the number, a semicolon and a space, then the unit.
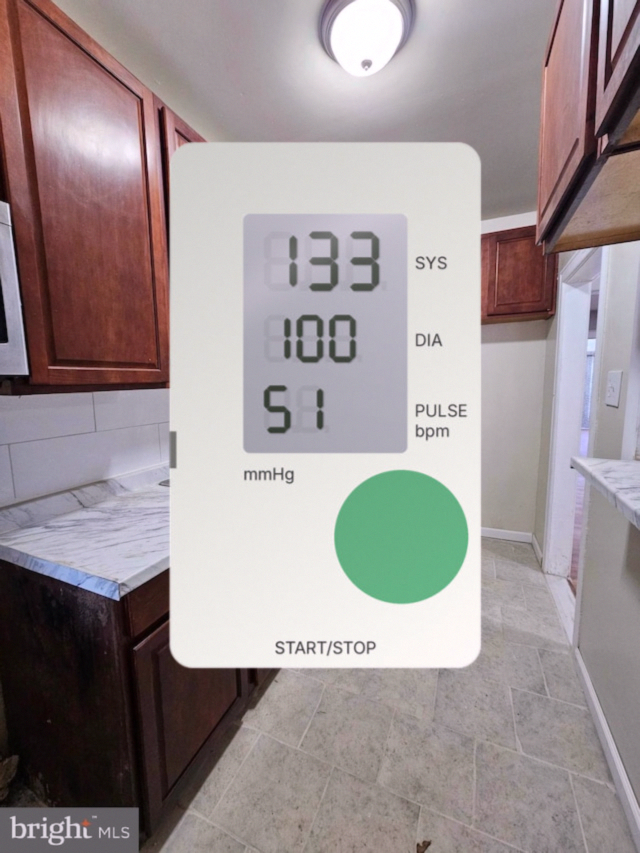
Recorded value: 100; mmHg
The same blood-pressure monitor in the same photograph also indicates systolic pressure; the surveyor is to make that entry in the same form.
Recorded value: 133; mmHg
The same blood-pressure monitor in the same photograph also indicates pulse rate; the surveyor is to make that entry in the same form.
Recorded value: 51; bpm
